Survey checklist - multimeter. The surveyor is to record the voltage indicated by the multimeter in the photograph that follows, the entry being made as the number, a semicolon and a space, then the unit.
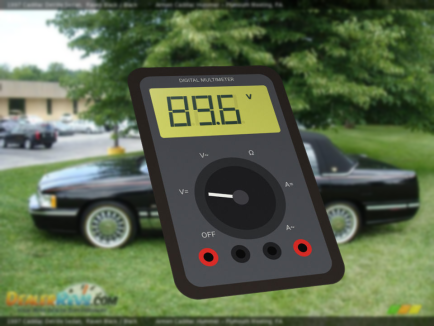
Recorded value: 89.6; V
